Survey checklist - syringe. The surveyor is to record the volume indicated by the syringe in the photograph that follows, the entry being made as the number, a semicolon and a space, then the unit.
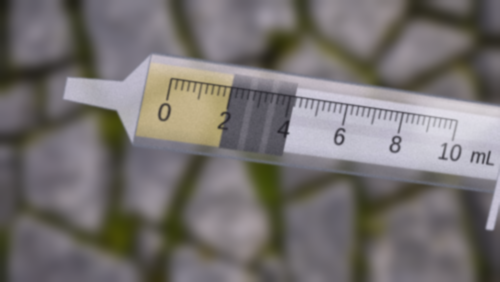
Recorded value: 2; mL
